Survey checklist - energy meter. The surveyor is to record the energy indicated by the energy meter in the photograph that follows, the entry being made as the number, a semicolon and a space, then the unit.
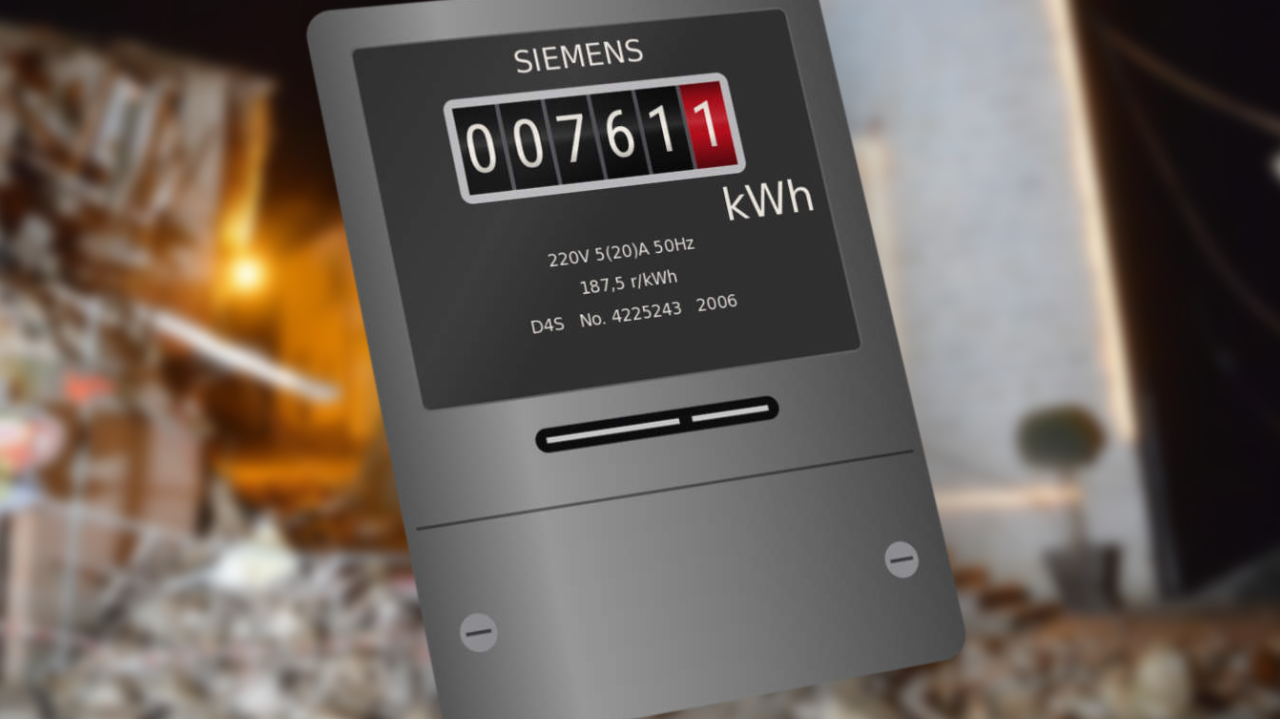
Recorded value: 761.1; kWh
